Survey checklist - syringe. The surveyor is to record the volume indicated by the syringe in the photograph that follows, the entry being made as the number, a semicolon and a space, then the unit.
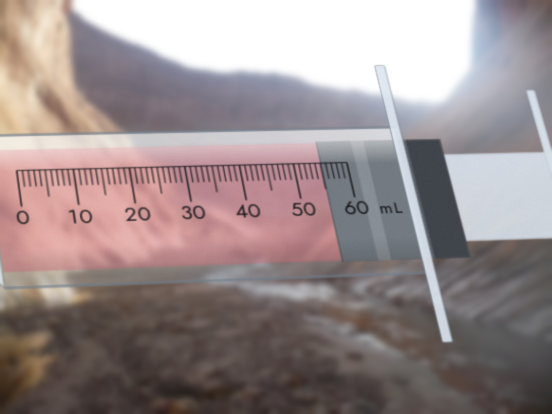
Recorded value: 55; mL
